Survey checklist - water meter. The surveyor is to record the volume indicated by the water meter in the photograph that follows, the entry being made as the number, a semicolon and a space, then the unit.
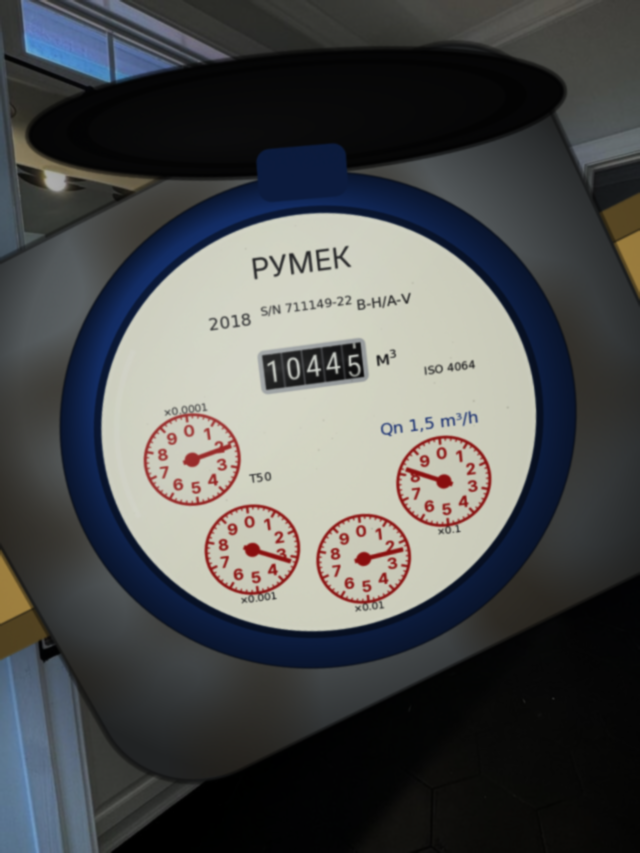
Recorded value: 10444.8232; m³
